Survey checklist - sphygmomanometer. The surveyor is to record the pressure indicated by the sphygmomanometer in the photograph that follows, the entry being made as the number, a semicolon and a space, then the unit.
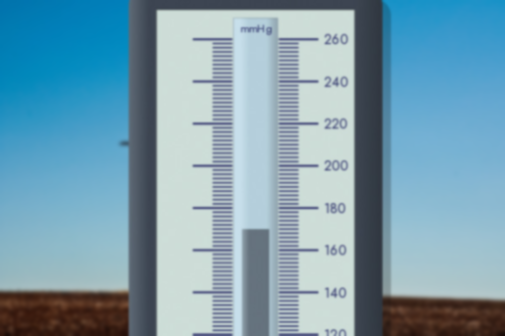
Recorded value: 170; mmHg
